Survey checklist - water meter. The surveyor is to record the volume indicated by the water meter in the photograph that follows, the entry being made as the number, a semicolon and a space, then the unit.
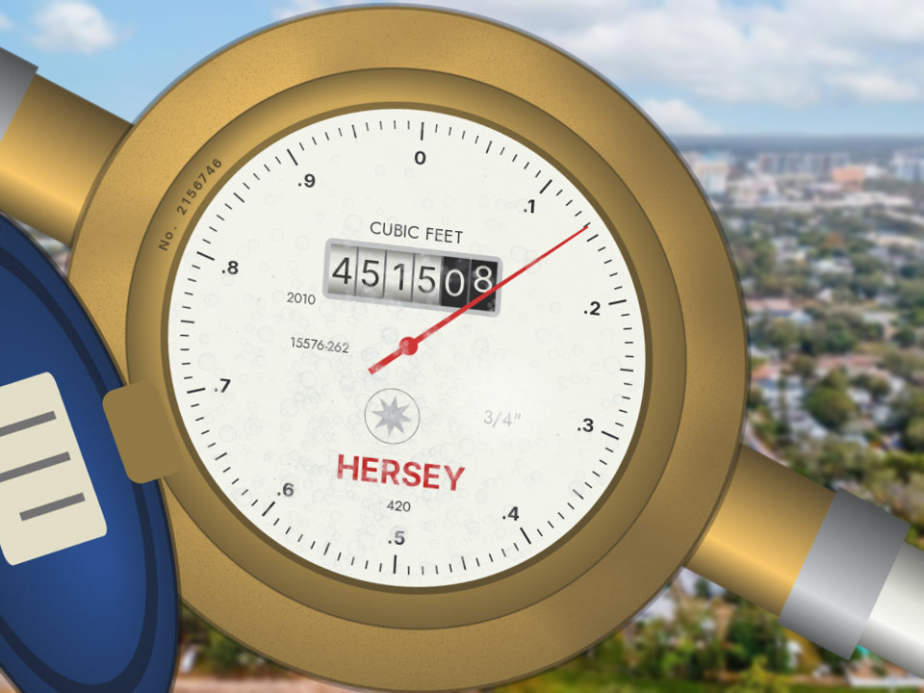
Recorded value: 451508.14; ft³
